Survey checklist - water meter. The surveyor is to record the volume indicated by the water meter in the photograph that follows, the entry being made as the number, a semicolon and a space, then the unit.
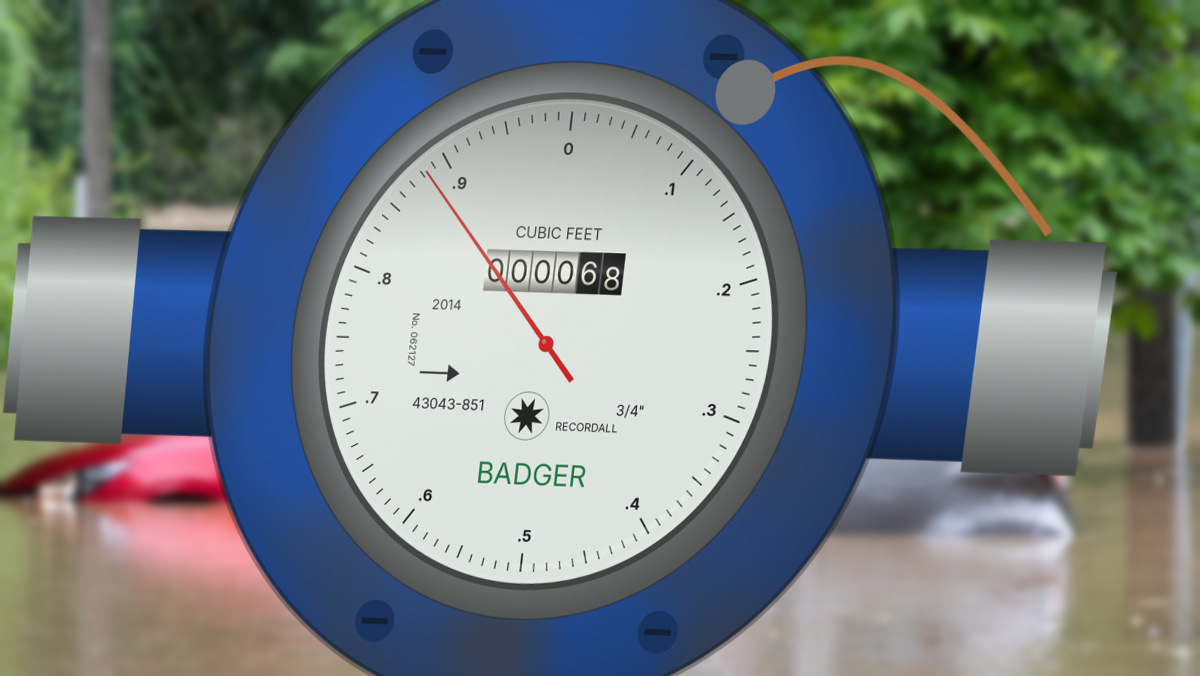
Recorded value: 67.88; ft³
